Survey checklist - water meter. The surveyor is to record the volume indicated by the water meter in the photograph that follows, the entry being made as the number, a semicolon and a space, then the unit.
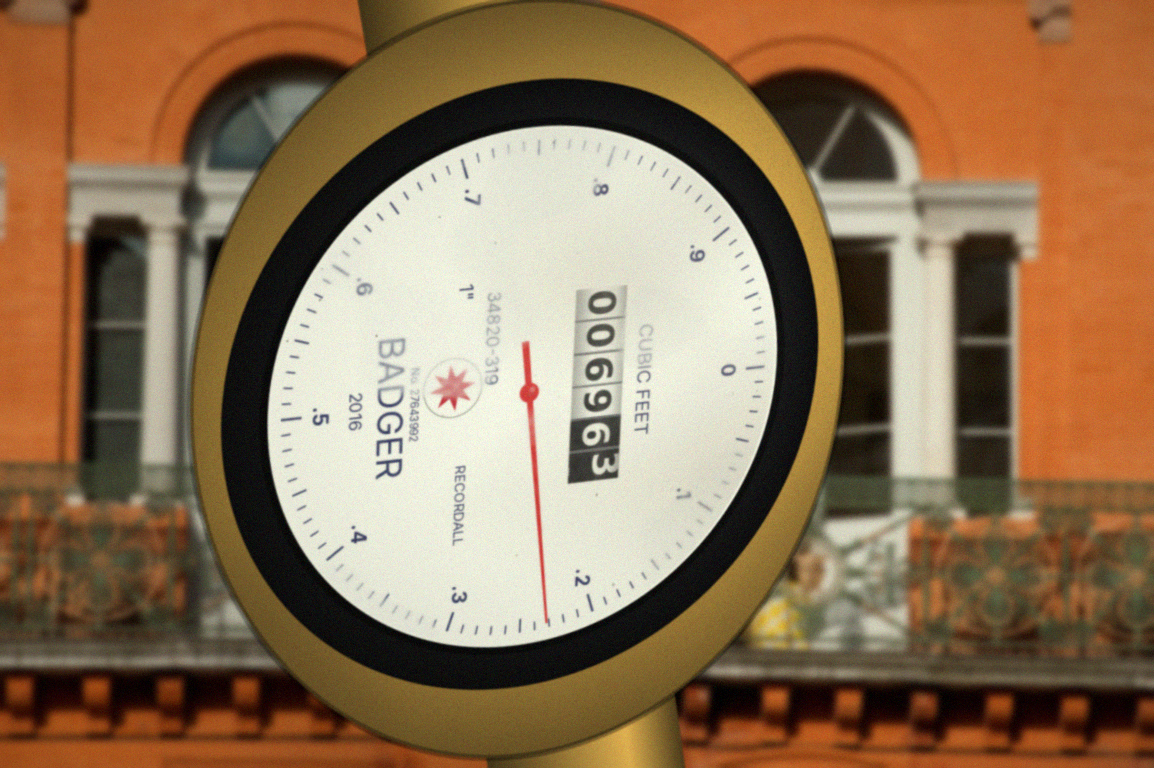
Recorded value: 6963.23; ft³
